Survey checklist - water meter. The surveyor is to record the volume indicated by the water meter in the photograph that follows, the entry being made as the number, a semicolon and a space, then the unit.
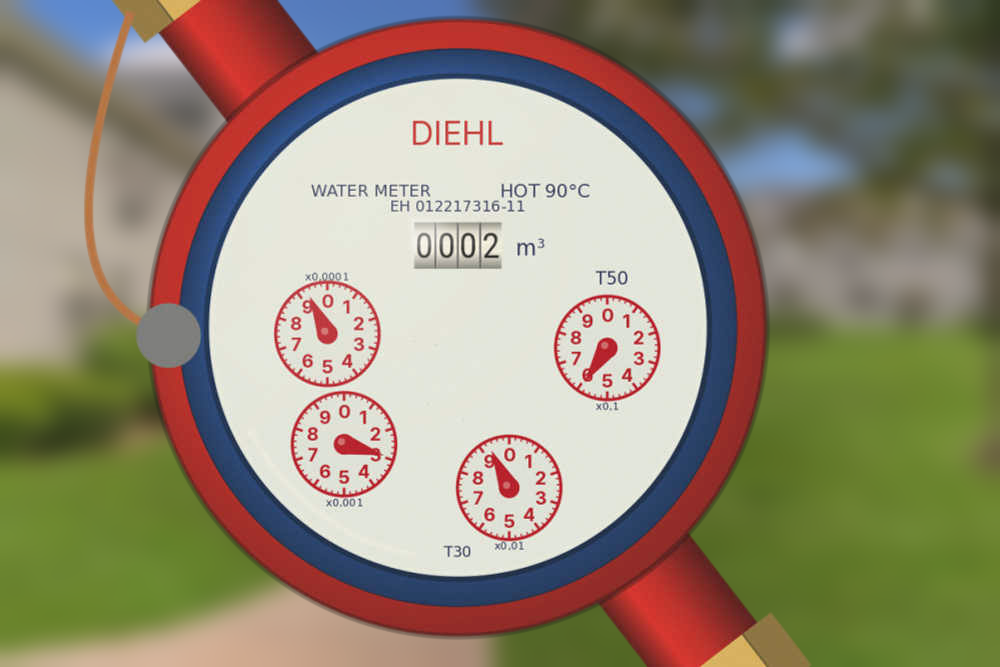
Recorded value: 2.5929; m³
